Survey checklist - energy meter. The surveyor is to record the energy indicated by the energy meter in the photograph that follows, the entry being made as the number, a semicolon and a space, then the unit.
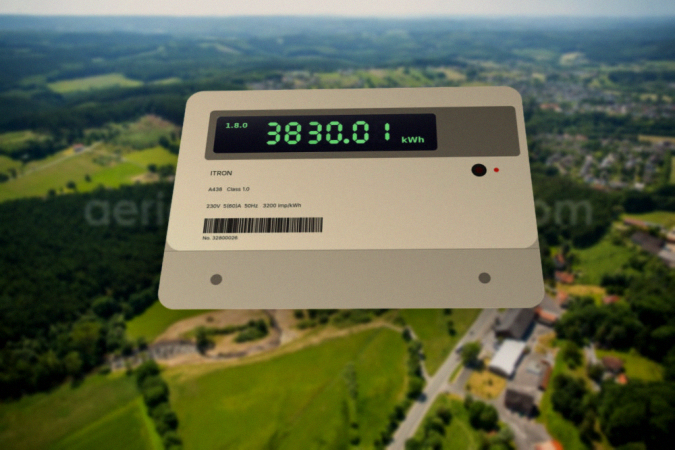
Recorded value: 3830.01; kWh
